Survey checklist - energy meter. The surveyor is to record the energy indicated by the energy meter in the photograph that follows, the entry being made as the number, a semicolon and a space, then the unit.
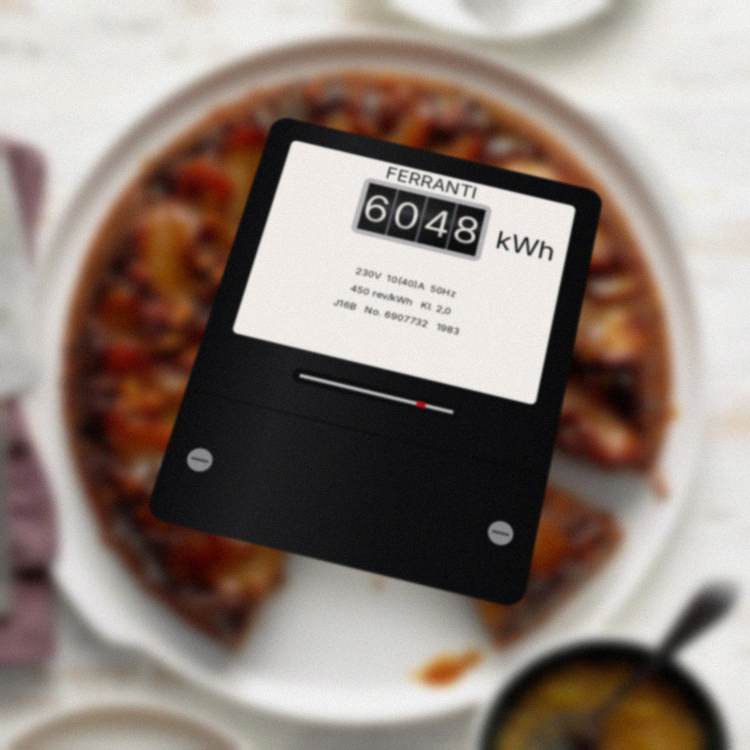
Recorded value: 6048; kWh
